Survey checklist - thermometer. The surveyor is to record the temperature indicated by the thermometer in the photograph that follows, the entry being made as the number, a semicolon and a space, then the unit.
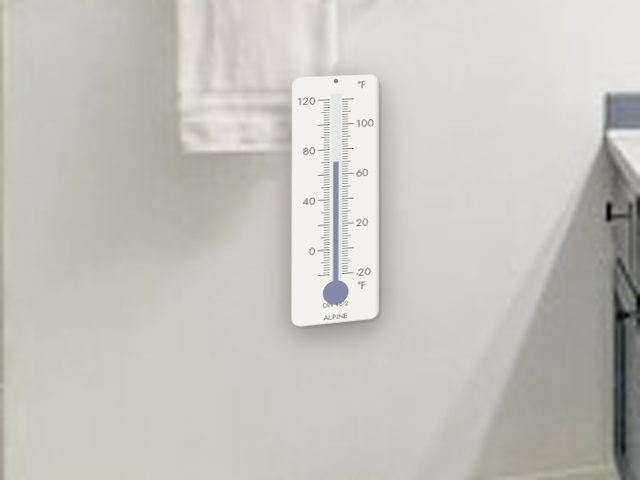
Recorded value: 70; °F
